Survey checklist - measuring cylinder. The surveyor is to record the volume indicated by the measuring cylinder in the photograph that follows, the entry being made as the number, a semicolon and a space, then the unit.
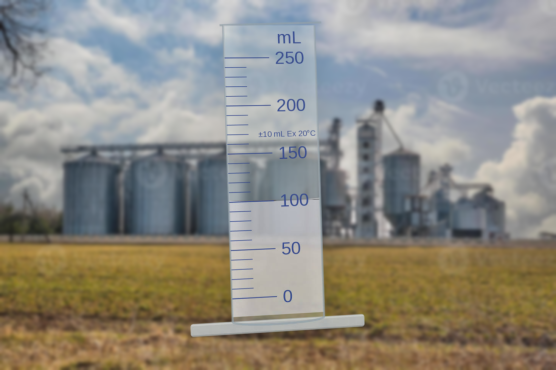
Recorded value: 100; mL
